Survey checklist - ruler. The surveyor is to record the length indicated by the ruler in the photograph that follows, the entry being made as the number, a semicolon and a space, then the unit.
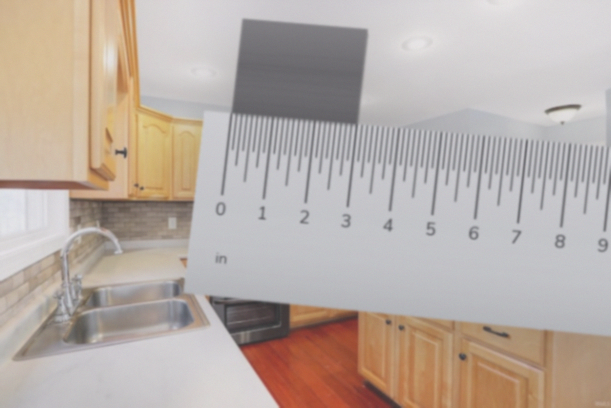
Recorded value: 3; in
